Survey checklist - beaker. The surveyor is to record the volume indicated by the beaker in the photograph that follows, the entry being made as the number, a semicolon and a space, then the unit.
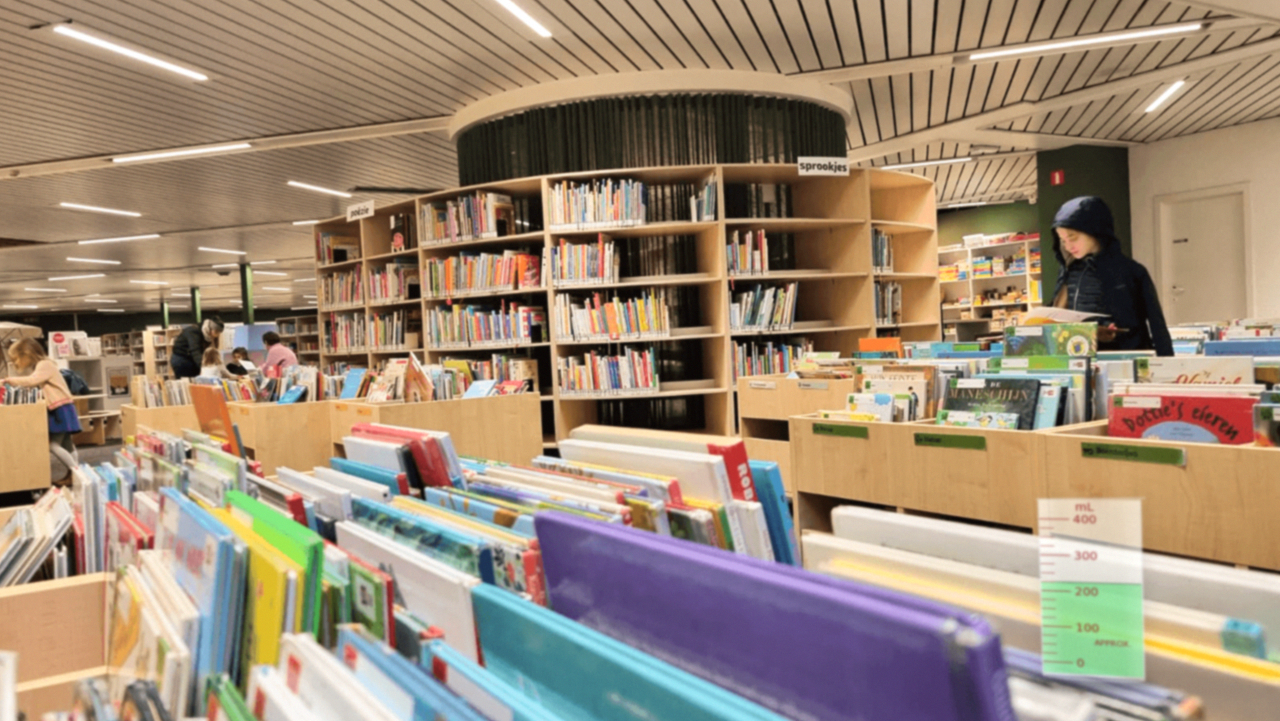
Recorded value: 225; mL
